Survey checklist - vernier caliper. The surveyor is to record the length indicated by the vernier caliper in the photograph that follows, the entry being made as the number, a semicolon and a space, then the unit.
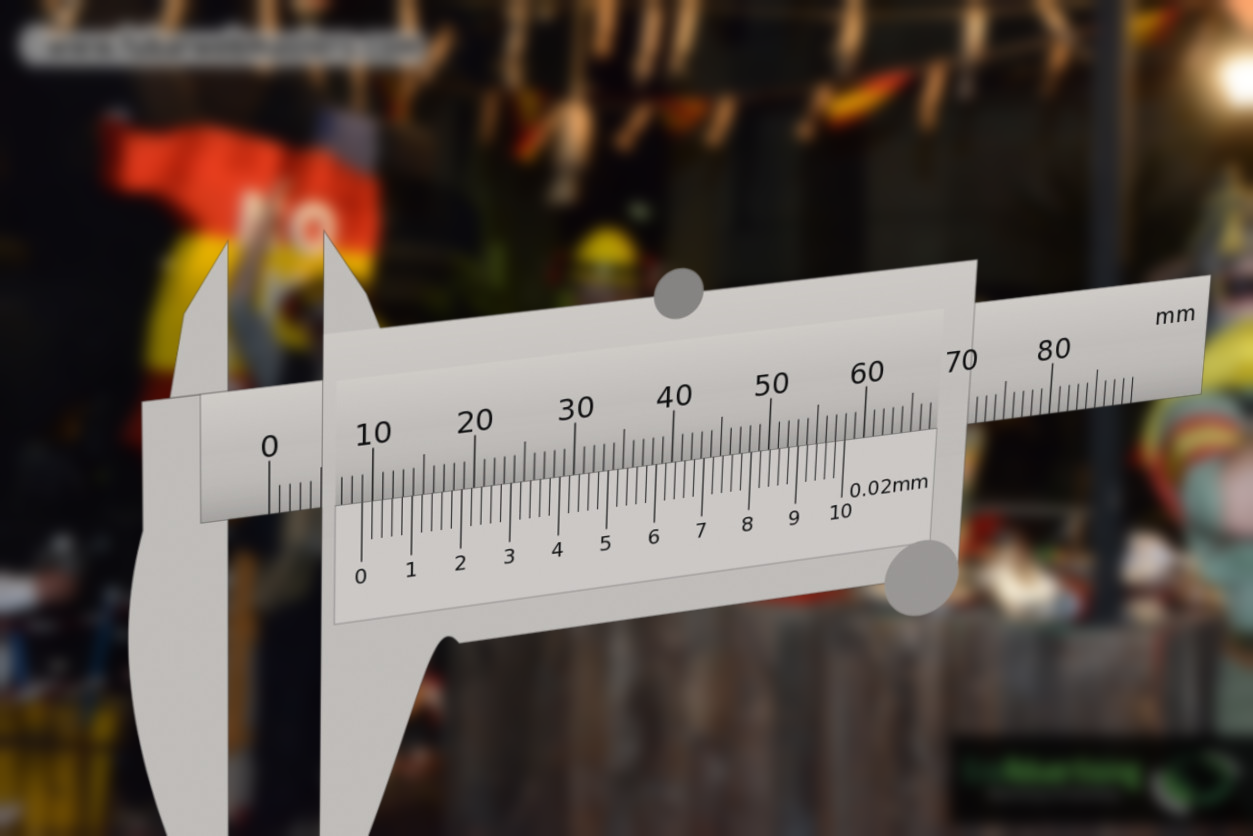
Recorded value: 9.0; mm
